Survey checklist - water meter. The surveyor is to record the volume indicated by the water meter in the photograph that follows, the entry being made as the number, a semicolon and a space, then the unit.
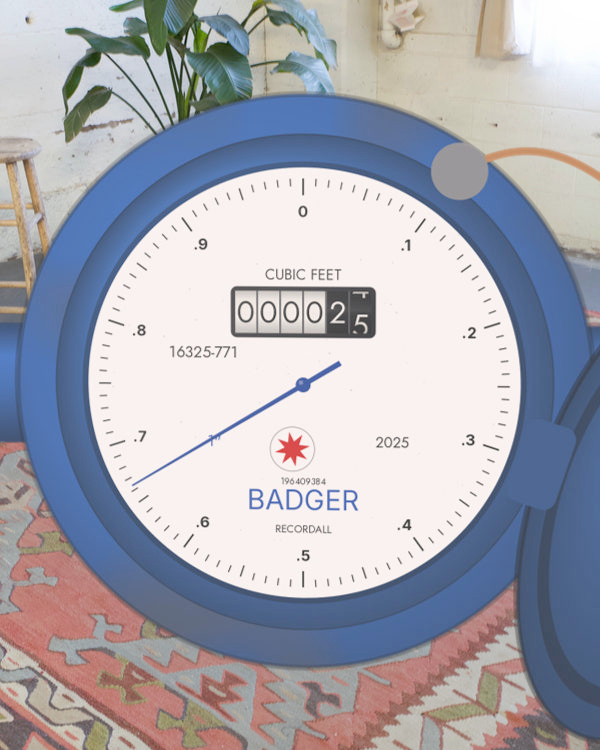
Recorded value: 24.66; ft³
